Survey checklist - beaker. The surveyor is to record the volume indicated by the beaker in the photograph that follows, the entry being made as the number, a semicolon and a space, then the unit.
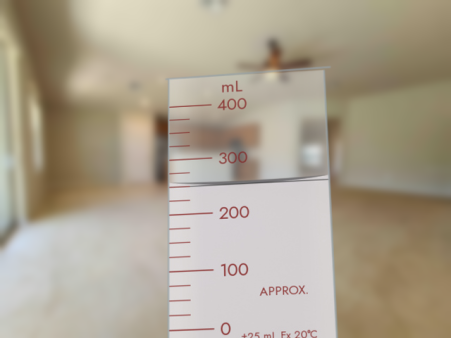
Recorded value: 250; mL
